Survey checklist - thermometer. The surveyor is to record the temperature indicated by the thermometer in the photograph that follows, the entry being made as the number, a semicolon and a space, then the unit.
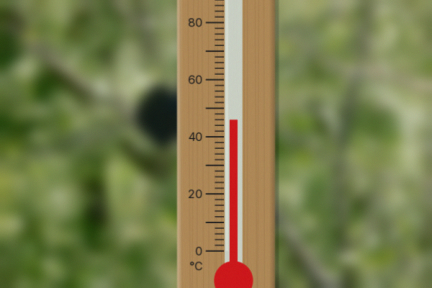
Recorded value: 46; °C
